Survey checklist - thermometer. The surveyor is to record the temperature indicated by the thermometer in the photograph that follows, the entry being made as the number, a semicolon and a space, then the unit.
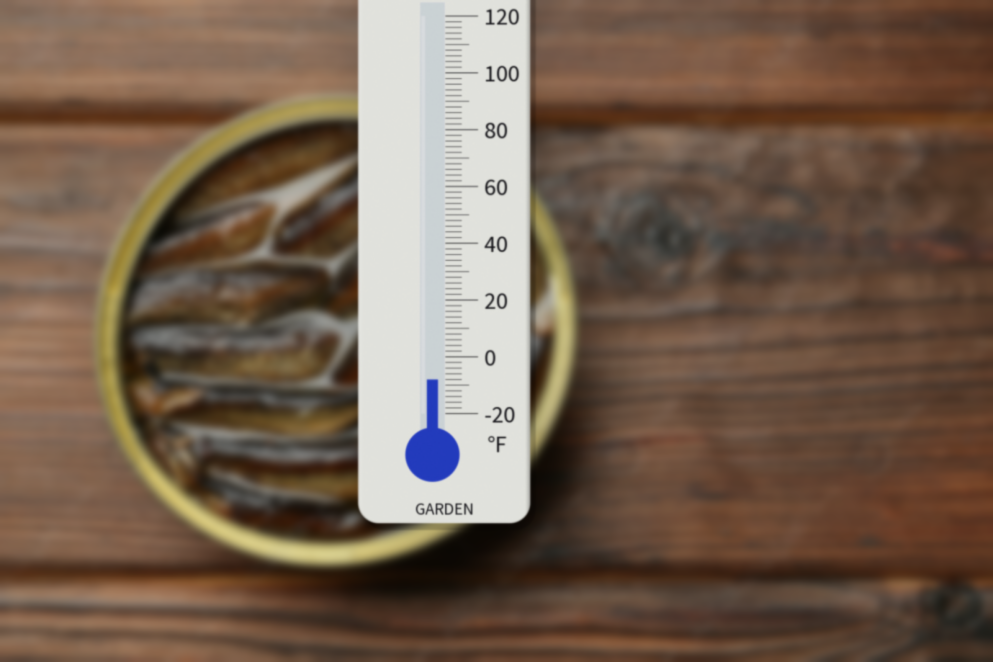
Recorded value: -8; °F
